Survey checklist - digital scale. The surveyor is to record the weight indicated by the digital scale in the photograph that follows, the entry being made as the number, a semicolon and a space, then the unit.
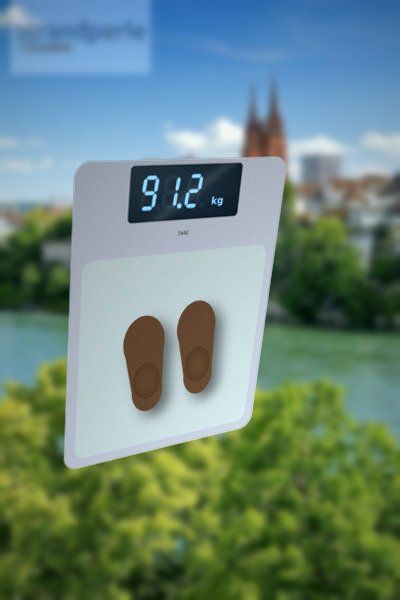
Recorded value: 91.2; kg
